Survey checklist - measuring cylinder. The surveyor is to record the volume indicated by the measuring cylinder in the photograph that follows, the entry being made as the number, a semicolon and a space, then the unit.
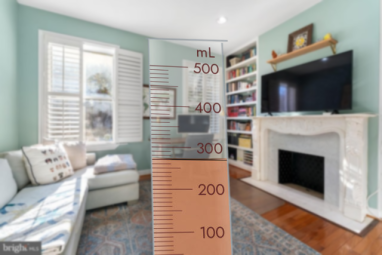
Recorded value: 270; mL
